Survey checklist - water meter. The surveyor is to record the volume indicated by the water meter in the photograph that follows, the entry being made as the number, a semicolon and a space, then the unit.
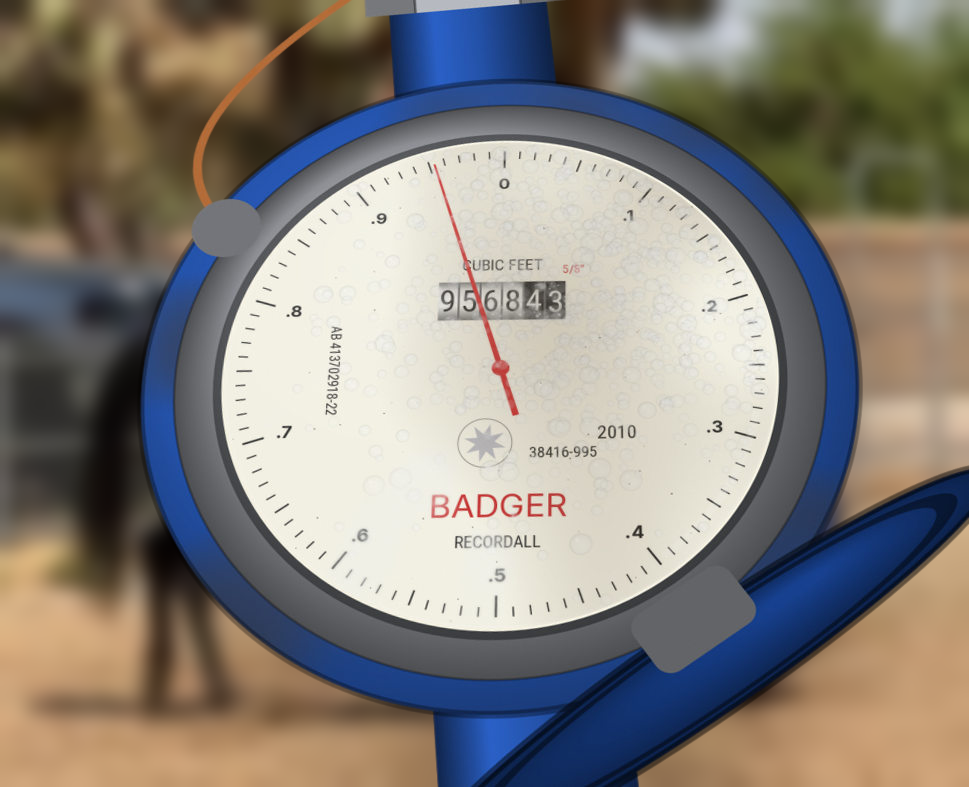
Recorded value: 956842.95; ft³
